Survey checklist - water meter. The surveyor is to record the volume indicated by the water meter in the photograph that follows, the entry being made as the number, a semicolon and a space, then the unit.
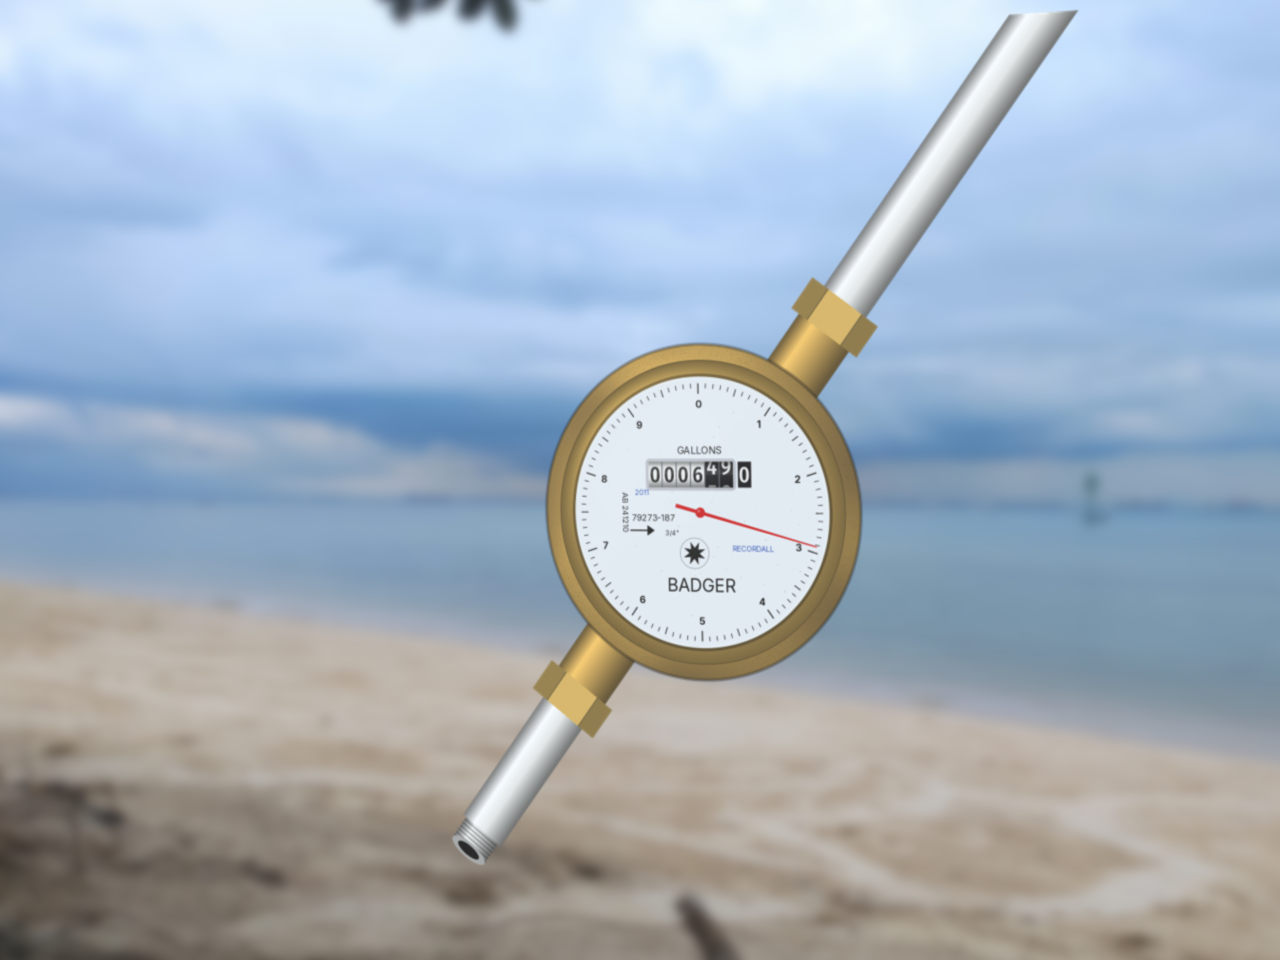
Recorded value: 6492.9; gal
